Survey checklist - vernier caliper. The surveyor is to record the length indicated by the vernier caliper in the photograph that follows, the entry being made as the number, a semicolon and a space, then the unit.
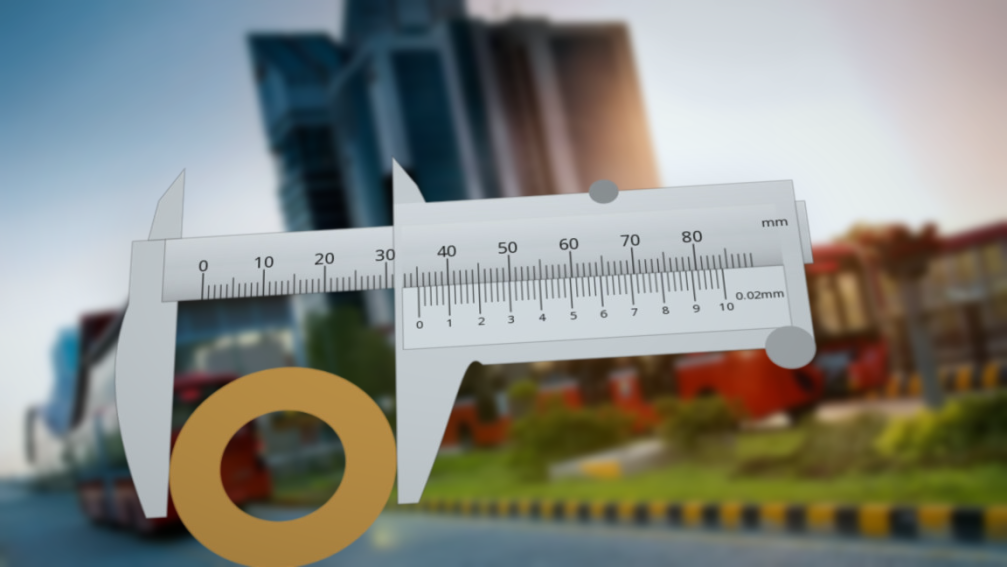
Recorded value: 35.2; mm
